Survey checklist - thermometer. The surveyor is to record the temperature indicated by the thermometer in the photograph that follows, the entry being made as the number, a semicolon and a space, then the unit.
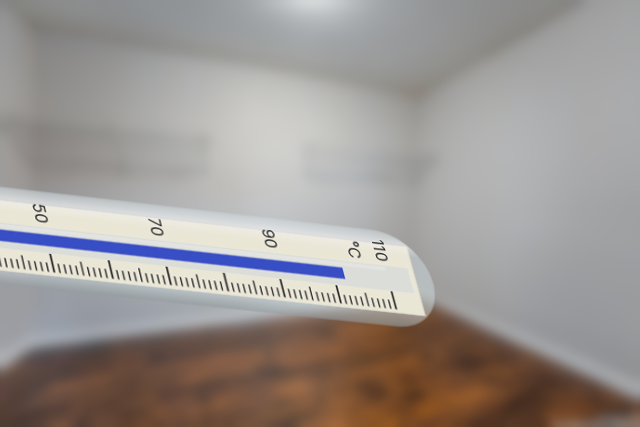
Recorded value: 102; °C
